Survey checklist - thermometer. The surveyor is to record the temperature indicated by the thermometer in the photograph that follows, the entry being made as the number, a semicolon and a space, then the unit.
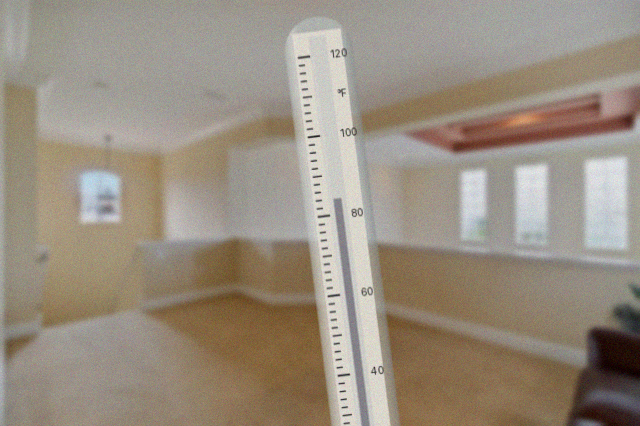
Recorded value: 84; °F
